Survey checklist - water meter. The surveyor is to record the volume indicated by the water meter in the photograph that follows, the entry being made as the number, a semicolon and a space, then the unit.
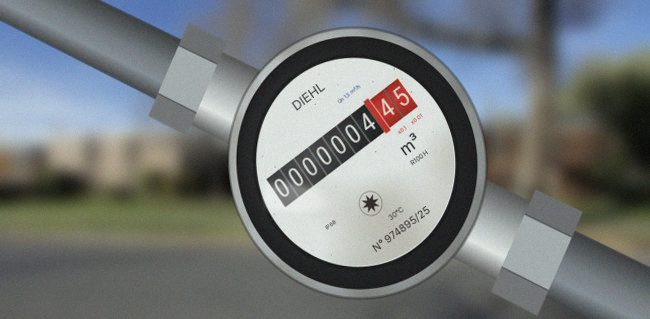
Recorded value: 4.45; m³
